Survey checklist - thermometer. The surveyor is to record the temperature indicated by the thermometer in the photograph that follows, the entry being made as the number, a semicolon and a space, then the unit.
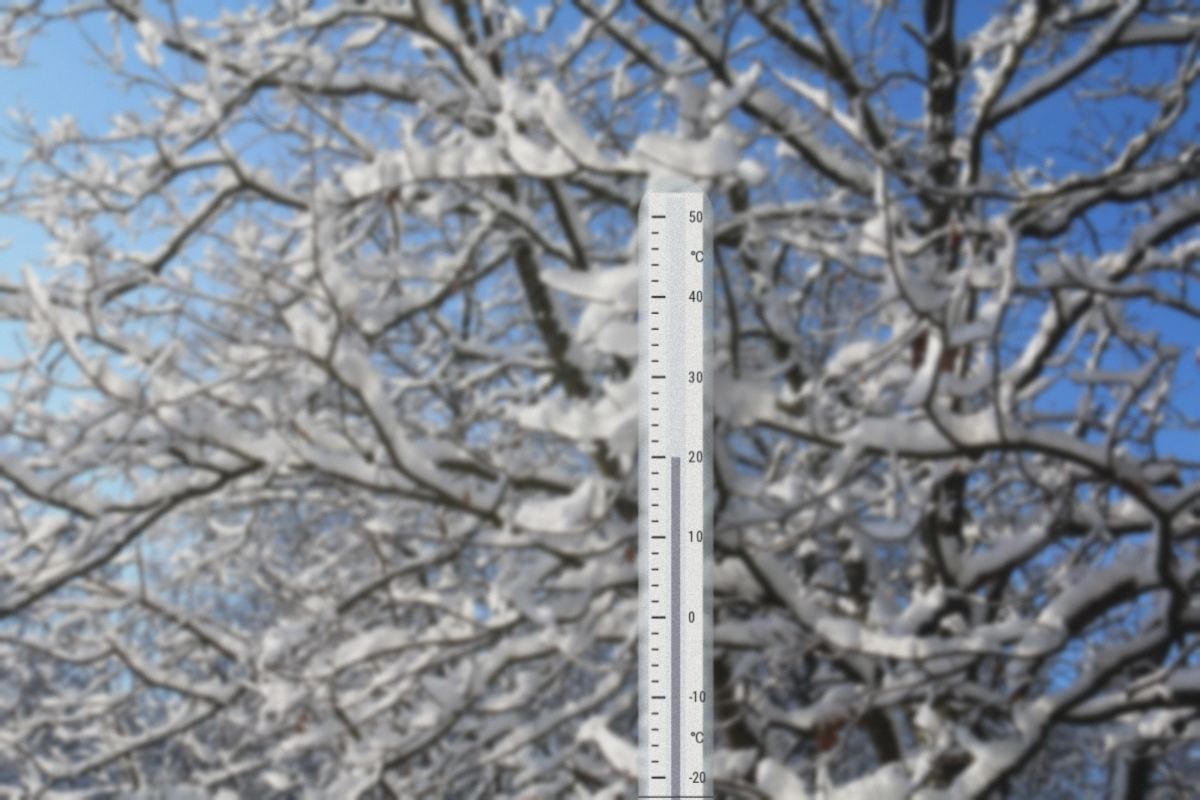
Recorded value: 20; °C
